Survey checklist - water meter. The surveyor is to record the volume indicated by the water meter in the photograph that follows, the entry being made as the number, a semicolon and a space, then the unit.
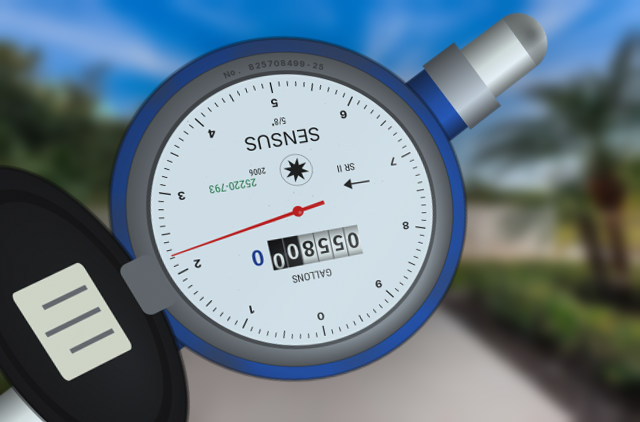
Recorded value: 558002.2; gal
